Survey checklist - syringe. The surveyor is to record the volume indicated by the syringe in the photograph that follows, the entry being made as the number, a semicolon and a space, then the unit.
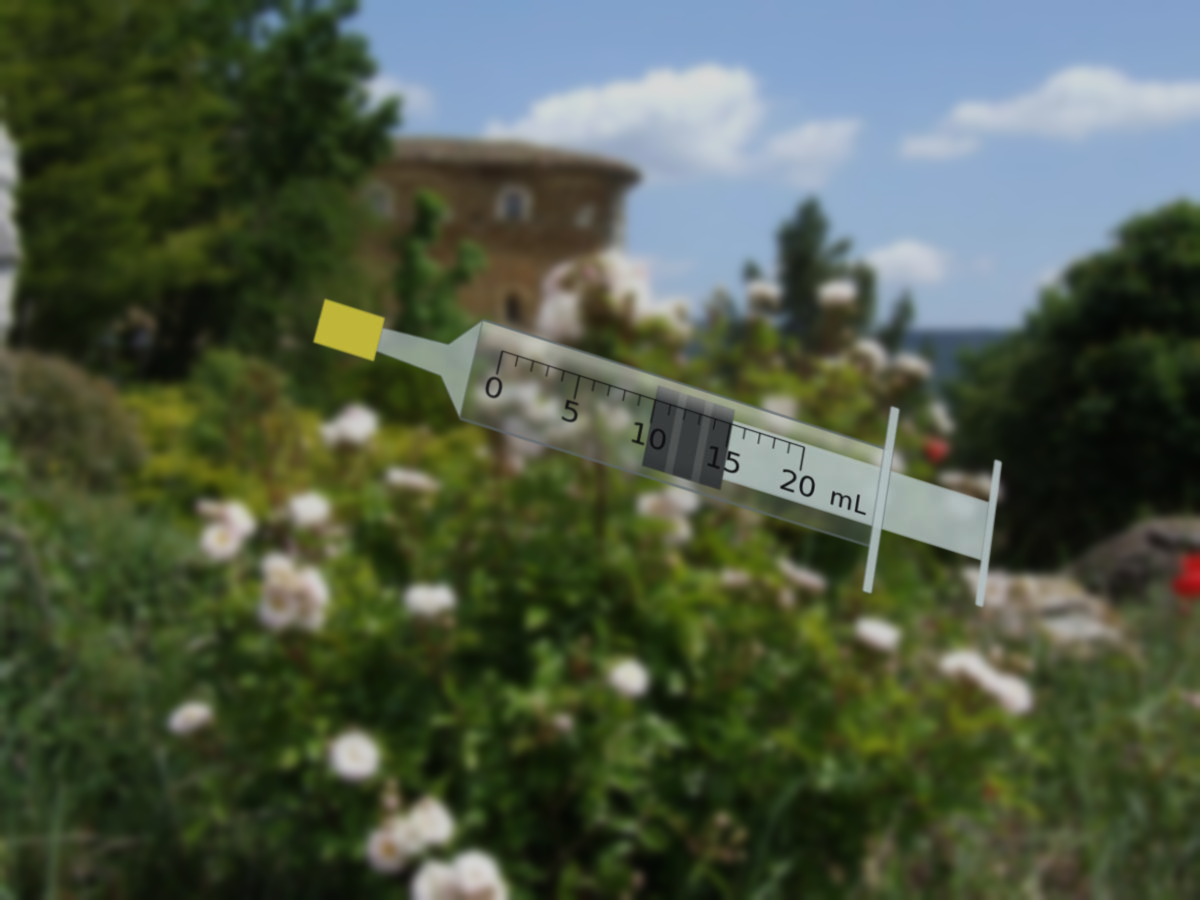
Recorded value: 10; mL
